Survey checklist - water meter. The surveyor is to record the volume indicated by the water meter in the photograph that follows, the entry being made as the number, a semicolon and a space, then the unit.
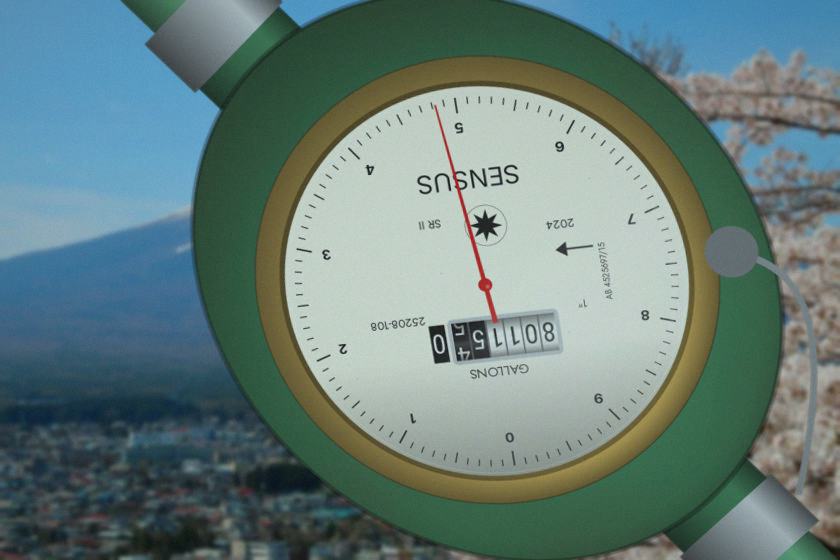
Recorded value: 8011544.8; gal
